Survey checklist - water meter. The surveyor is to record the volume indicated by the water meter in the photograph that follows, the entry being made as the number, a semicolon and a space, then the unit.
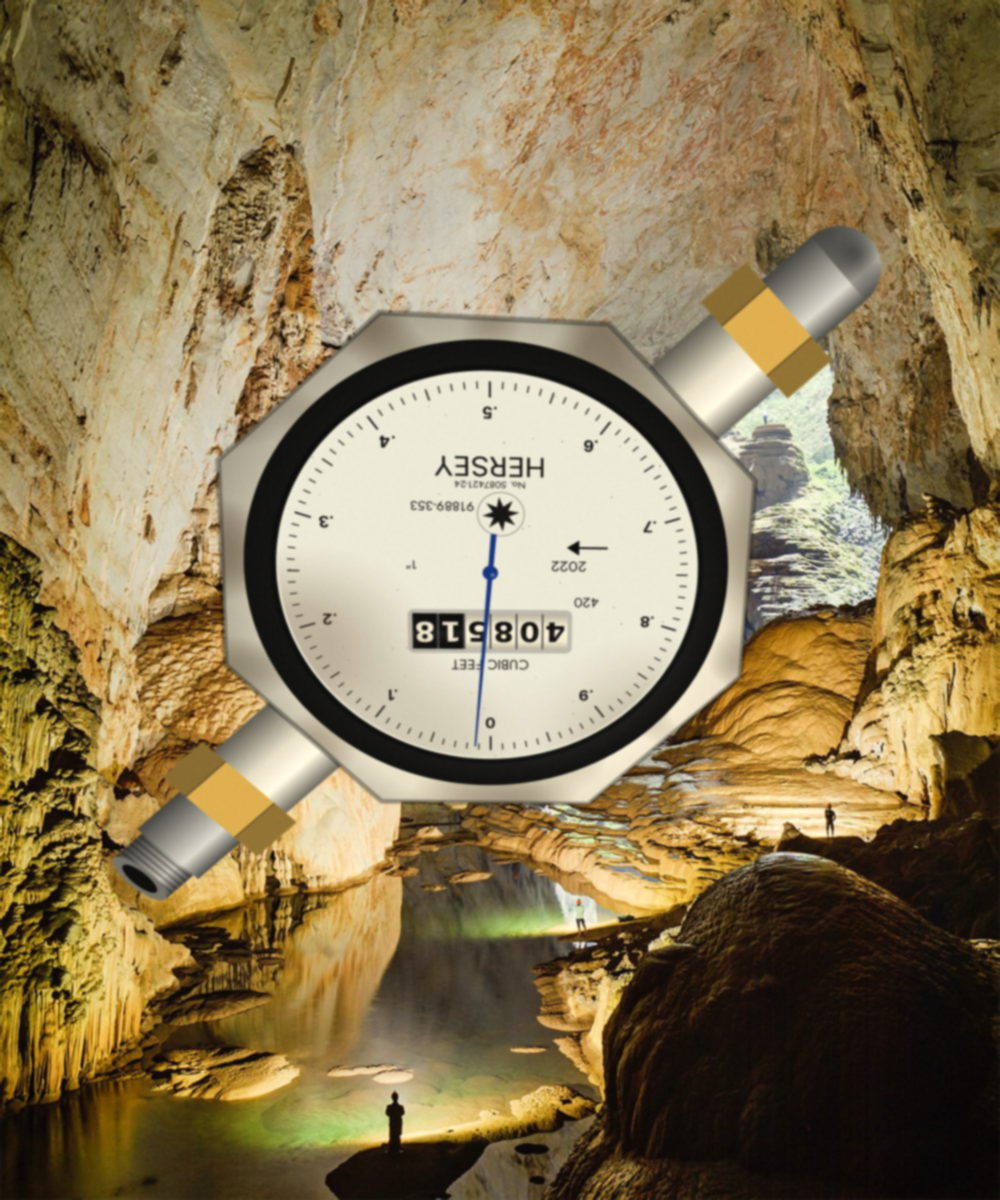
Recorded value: 408518.01; ft³
